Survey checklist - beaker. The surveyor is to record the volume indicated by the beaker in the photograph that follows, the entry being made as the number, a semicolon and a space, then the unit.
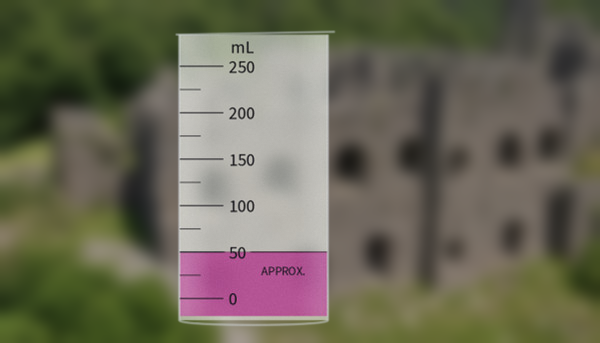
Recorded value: 50; mL
